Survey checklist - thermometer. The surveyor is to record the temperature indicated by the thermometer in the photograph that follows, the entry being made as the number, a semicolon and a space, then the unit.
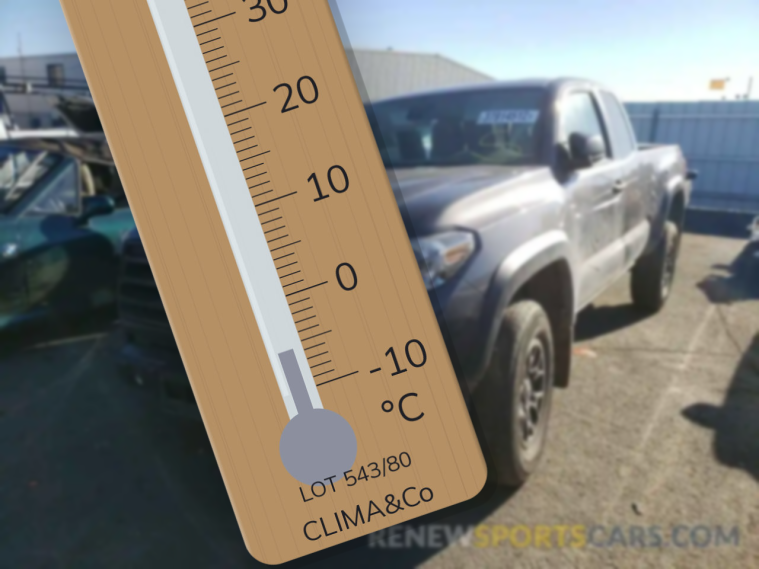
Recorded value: -5.5; °C
